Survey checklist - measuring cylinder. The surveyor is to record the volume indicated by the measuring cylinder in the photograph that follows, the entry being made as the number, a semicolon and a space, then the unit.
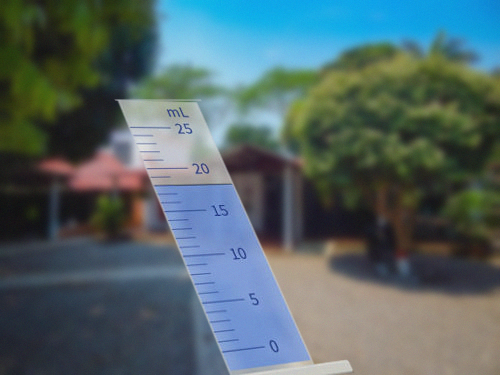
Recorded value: 18; mL
